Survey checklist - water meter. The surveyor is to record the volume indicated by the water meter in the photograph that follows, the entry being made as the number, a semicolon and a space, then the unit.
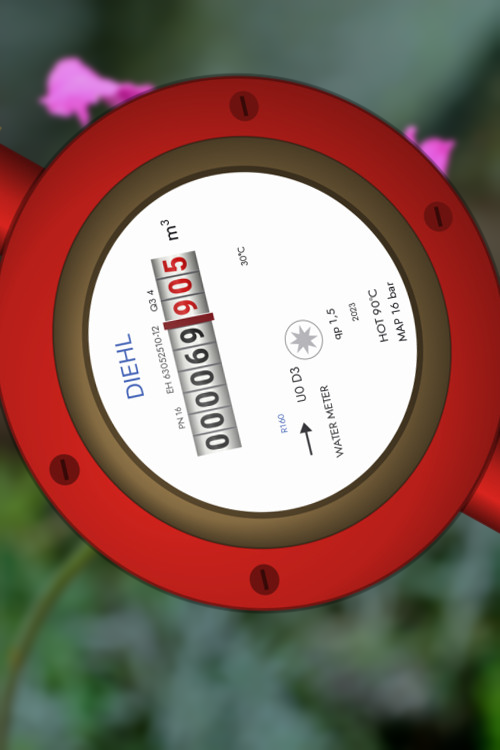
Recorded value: 69.905; m³
